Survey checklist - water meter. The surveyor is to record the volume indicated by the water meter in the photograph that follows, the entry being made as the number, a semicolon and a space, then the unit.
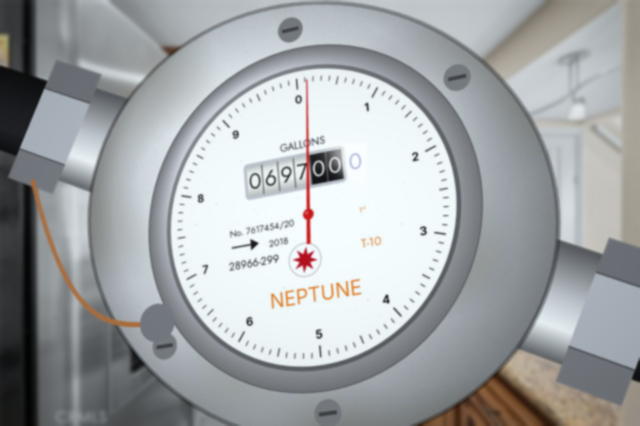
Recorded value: 697000.1; gal
